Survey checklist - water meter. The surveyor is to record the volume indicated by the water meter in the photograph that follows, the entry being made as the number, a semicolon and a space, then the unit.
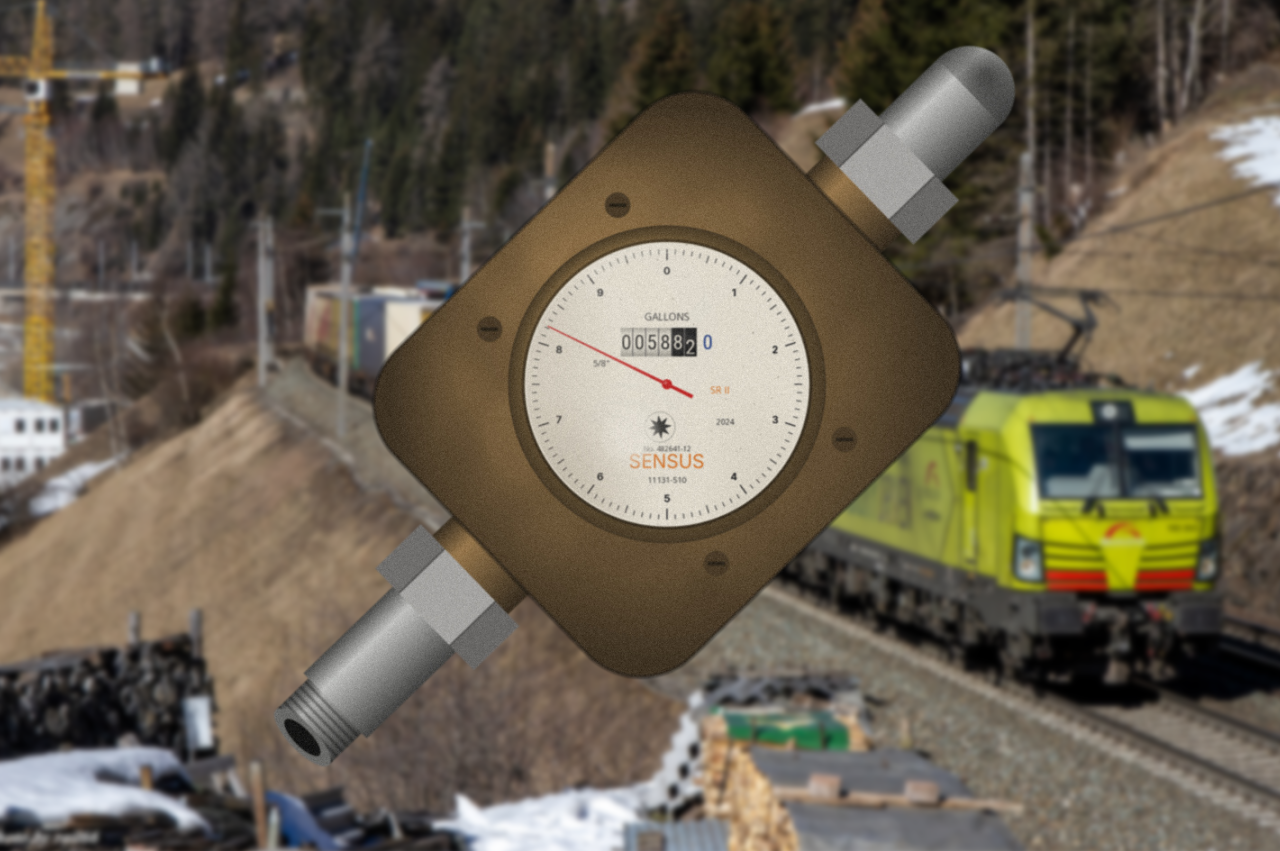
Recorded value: 58818.2; gal
